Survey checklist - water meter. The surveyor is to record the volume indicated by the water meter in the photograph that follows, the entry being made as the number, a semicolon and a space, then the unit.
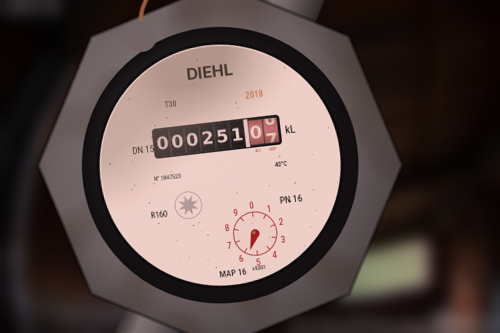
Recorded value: 251.065; kL
